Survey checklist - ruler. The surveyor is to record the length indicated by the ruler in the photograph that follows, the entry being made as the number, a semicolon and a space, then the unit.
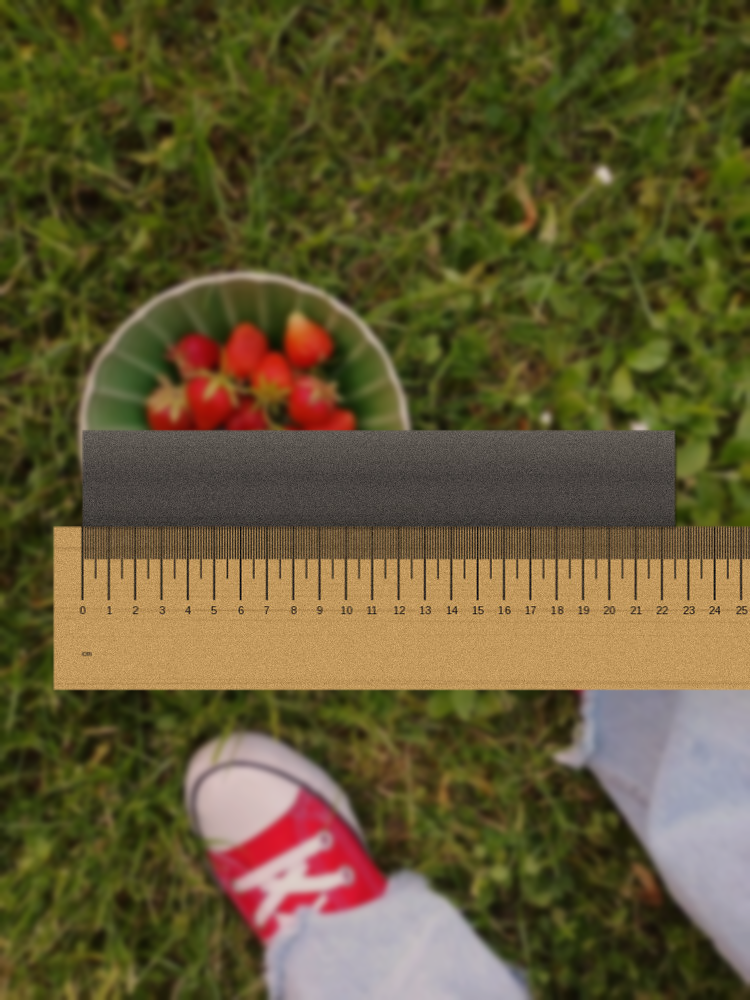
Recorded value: 22.5; cm
